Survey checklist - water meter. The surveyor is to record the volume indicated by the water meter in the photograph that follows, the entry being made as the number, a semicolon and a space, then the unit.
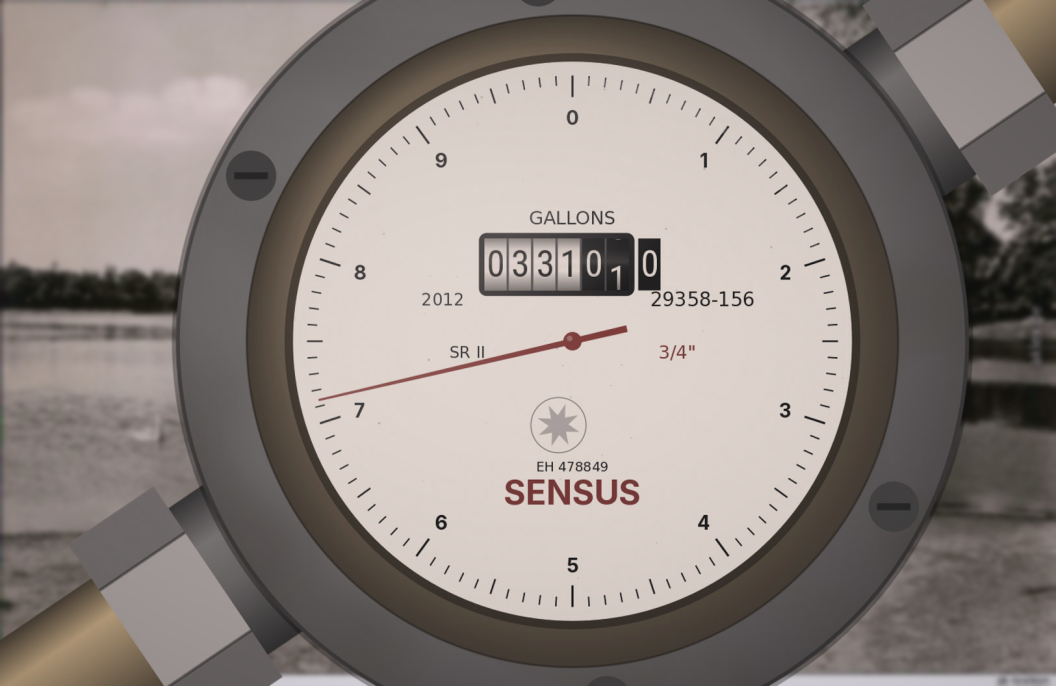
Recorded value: 331007.1; gal
